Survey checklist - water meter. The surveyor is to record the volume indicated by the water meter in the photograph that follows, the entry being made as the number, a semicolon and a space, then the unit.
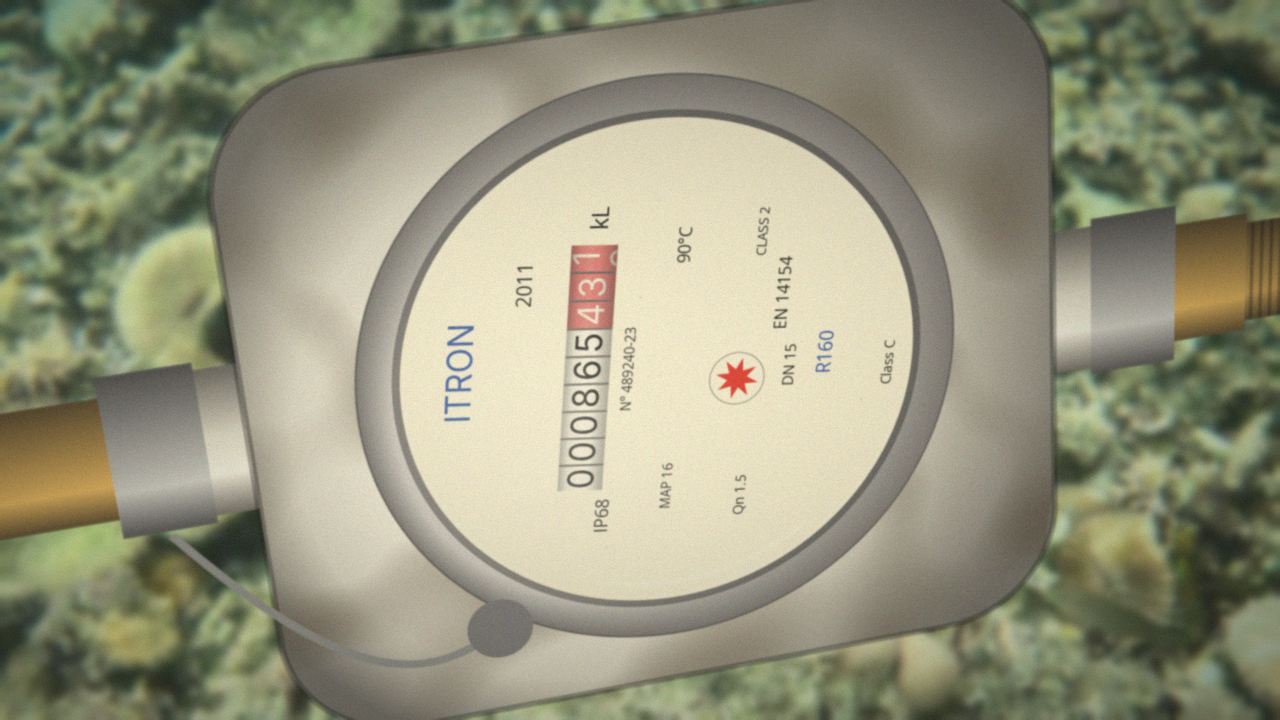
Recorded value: 865.431; kL
